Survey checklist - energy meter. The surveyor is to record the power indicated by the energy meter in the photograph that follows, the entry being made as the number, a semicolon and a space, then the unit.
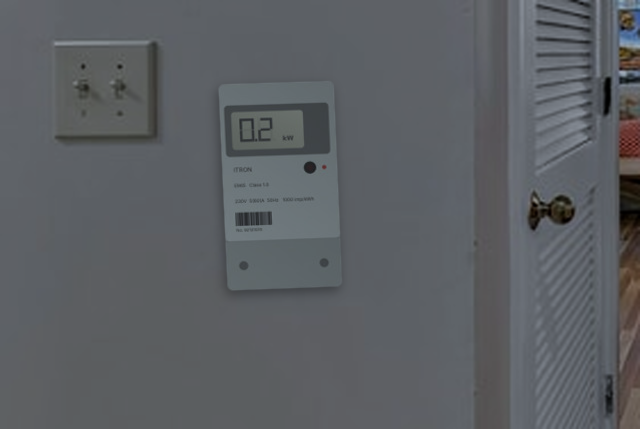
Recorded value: 0.2; kW
